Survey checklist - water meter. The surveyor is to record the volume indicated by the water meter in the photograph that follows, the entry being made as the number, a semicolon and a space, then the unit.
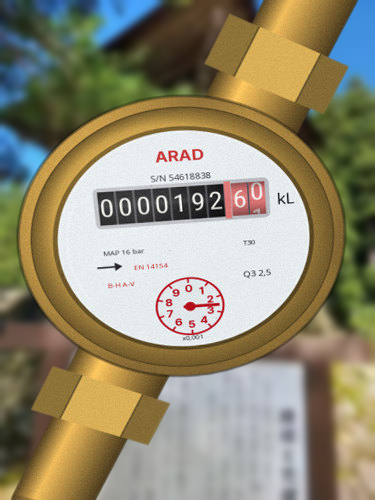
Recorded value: 192.602; kL
